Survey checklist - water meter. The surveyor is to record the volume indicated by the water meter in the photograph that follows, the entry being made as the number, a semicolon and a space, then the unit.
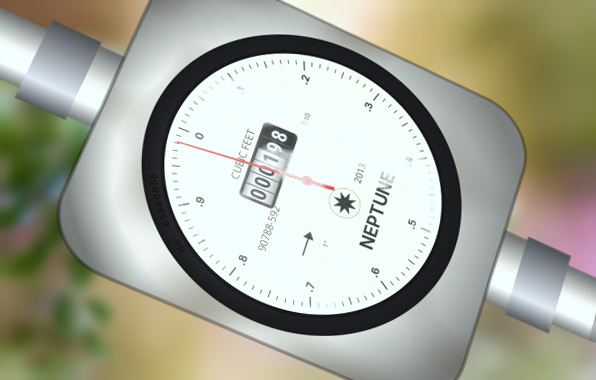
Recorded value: 197.98; ft³
